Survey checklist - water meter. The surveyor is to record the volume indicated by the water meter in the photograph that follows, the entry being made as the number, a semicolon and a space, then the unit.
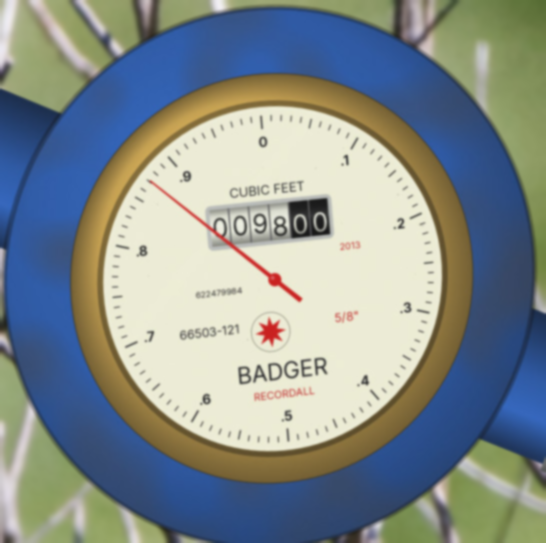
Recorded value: 9799.87; ft³
